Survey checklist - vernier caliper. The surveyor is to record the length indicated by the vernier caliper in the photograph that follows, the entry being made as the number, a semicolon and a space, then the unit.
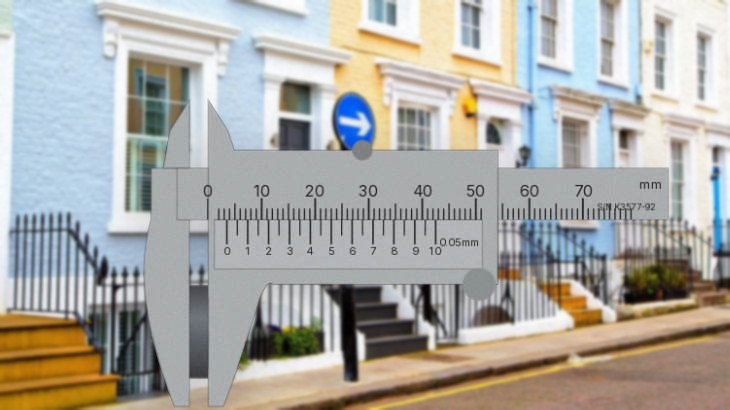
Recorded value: 3.5; mm
